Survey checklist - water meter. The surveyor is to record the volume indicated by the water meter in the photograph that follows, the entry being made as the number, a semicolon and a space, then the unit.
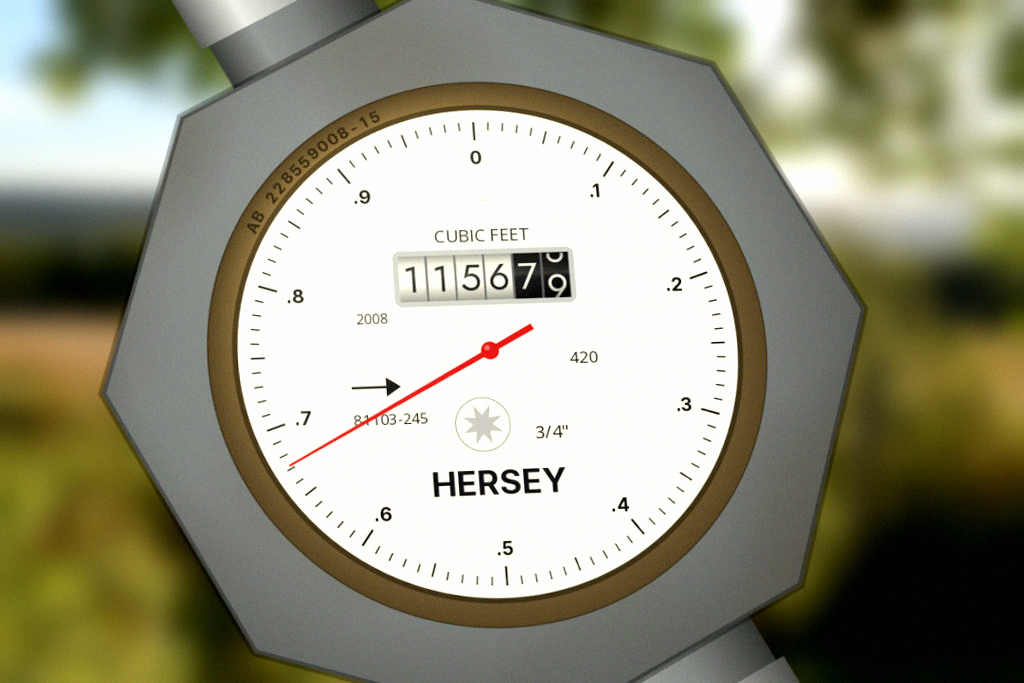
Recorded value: 115678.67; ft³
